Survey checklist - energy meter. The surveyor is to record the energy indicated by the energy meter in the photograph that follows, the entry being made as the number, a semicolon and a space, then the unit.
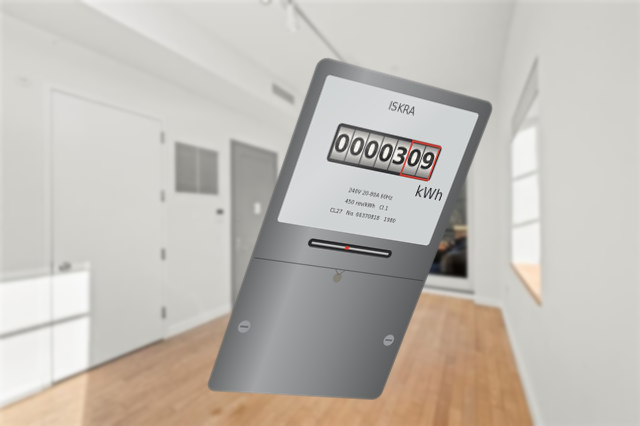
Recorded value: 3.09; kWh
